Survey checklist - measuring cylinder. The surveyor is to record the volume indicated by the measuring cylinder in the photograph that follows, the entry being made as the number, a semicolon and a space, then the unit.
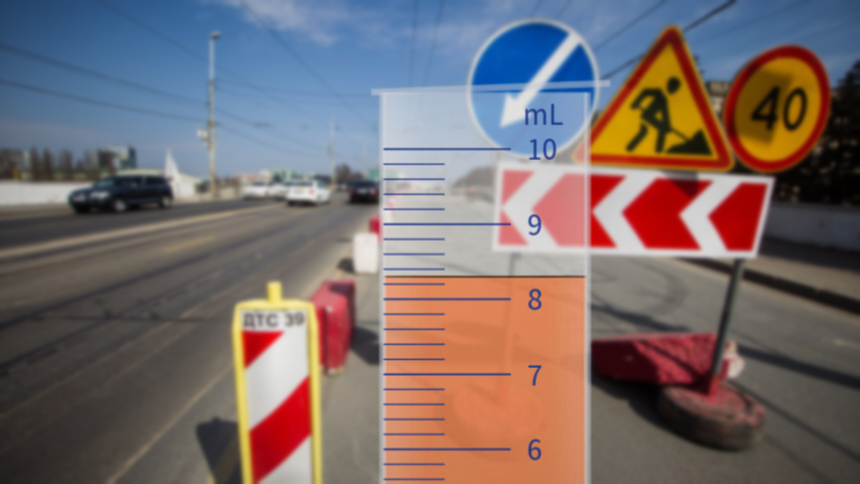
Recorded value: 8.3; mL
